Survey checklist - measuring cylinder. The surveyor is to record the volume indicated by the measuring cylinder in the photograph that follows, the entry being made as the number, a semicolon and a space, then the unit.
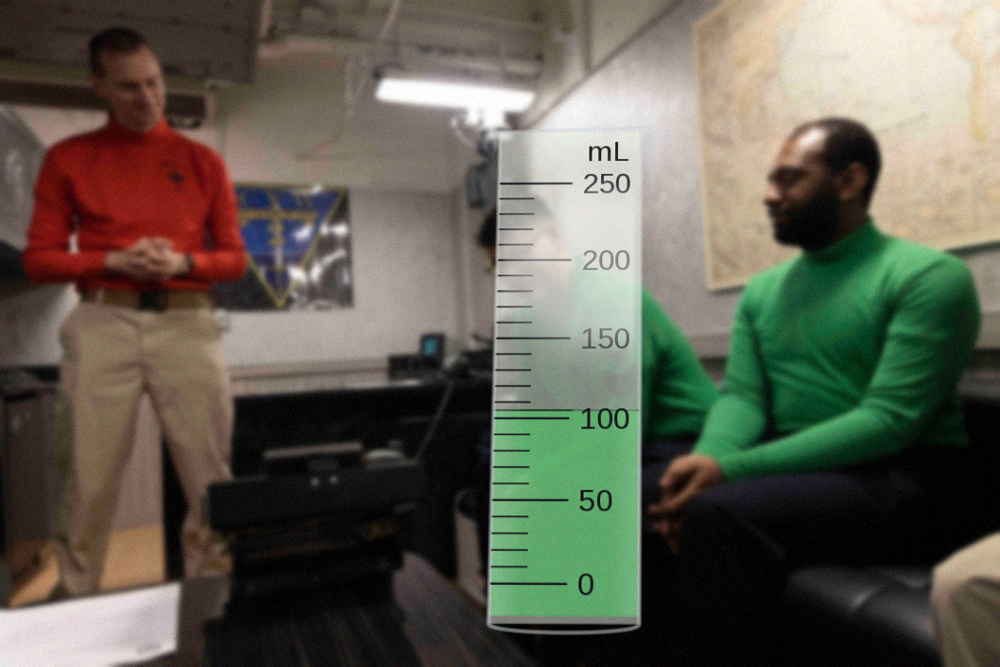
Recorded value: 105; mL
